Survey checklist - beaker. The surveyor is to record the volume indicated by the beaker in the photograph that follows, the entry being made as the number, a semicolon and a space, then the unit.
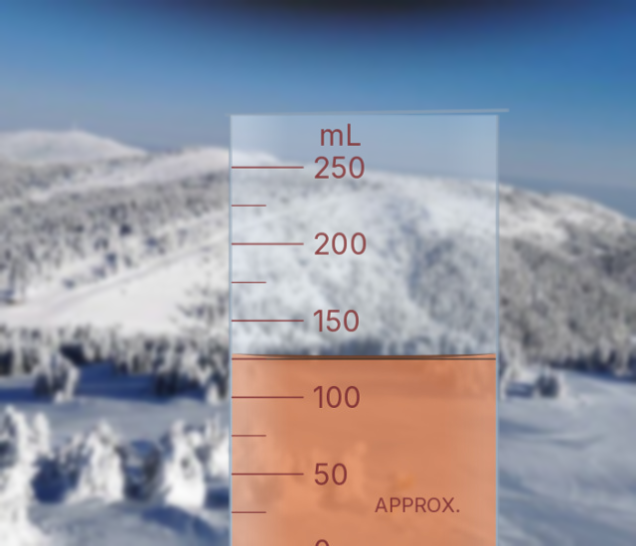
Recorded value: 125; mL
